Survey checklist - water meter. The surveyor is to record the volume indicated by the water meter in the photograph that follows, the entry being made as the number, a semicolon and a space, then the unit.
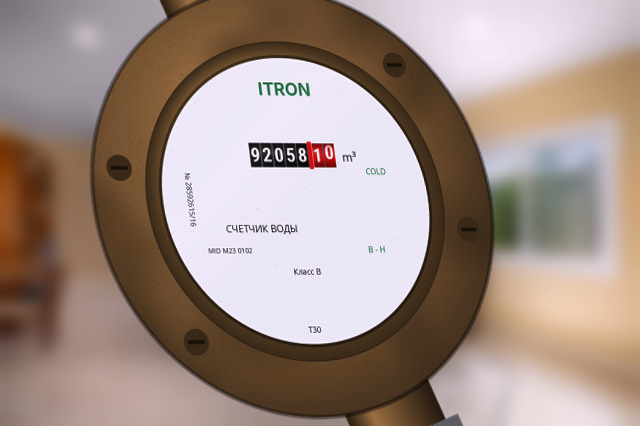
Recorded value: 92058.10; m³
